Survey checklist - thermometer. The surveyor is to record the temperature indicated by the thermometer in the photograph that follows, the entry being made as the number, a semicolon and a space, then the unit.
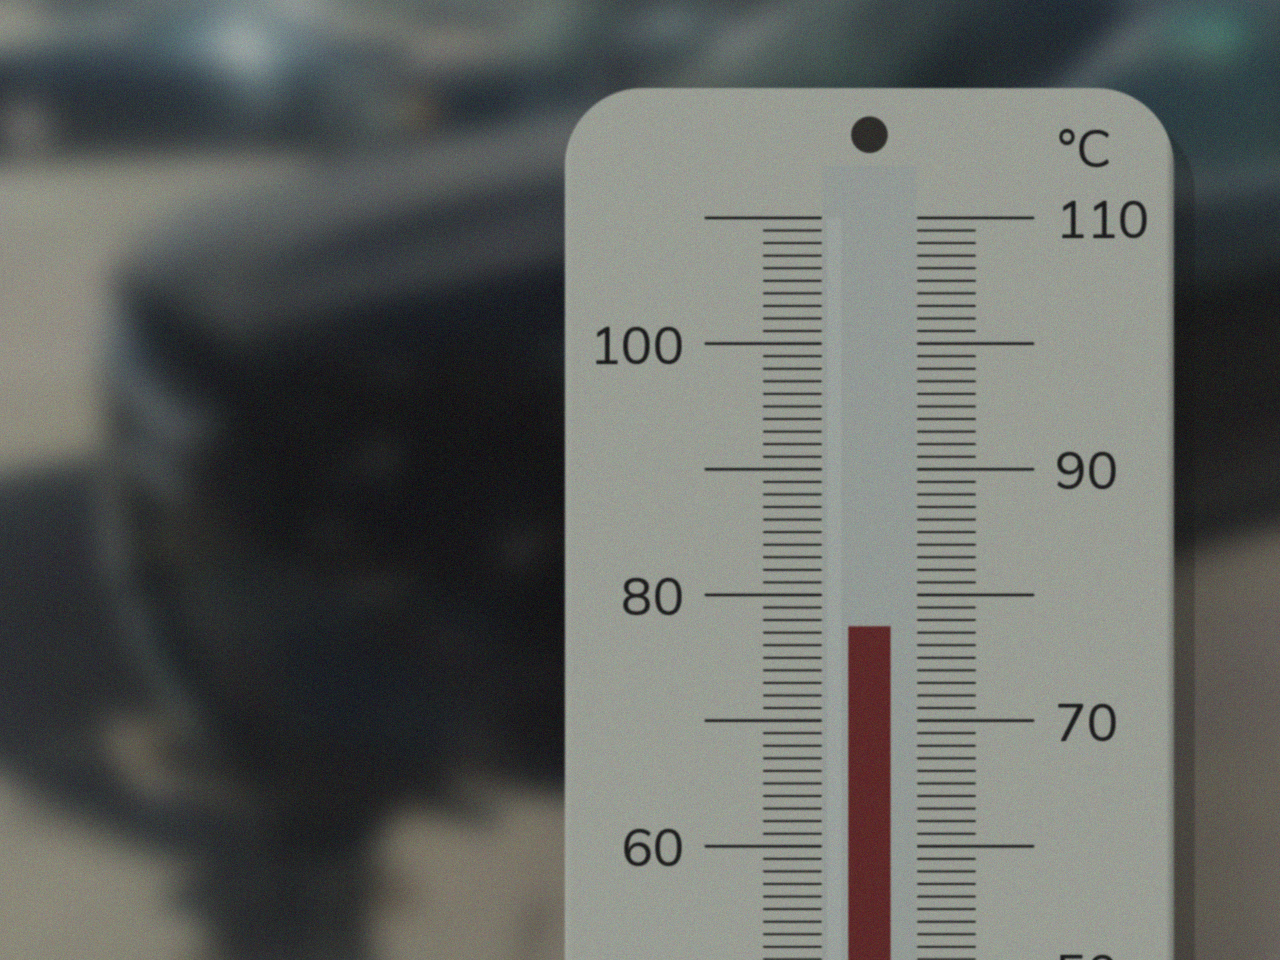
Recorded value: 77.5; °C
